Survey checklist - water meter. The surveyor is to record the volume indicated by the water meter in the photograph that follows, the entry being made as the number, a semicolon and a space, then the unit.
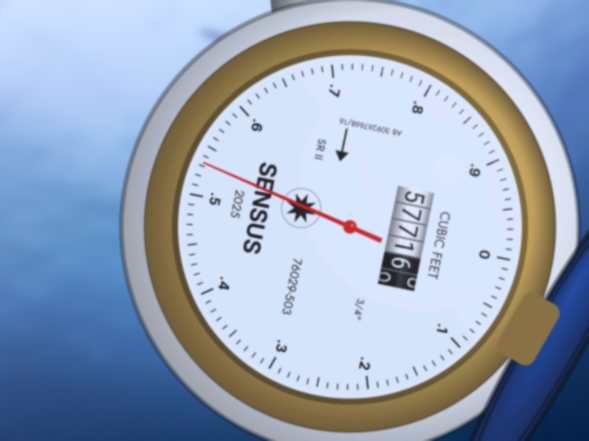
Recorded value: 577168.53; ft³
